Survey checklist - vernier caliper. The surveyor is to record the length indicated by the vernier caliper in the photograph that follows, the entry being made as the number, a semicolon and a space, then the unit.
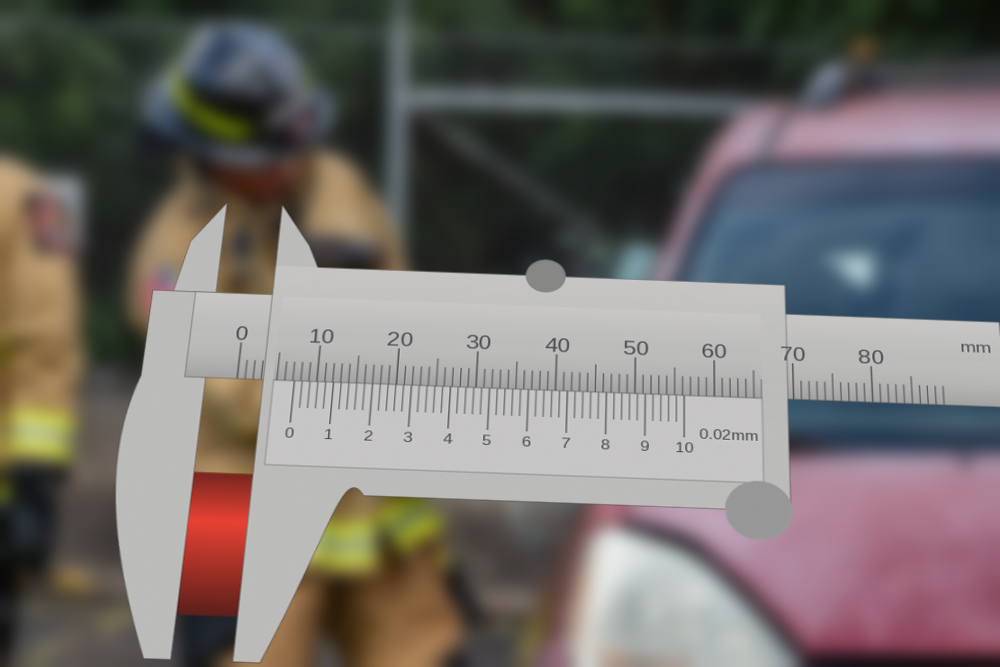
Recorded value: 7.2; mm
